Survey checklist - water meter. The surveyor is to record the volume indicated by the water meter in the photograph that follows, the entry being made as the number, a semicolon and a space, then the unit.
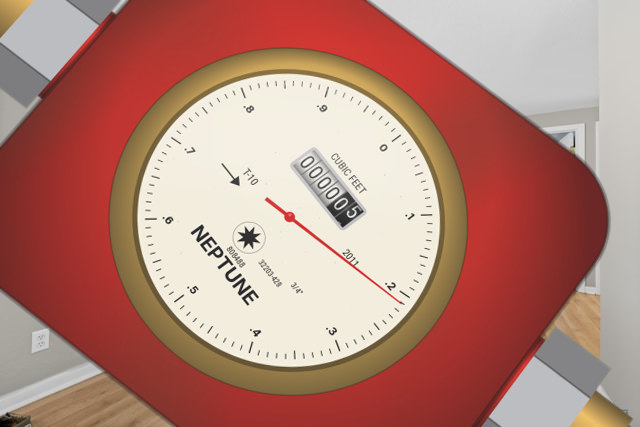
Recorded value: 5.21; ft³
